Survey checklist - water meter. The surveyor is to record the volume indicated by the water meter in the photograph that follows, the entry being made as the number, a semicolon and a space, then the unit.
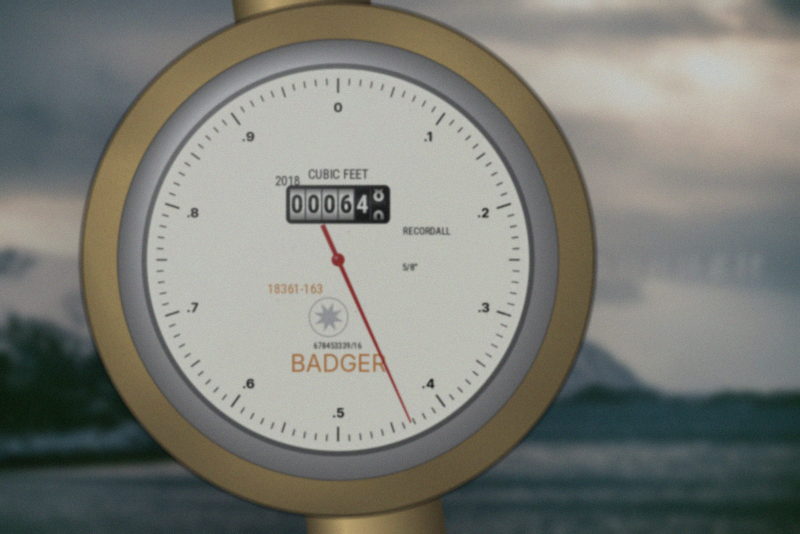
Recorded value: 648.43; ft³
